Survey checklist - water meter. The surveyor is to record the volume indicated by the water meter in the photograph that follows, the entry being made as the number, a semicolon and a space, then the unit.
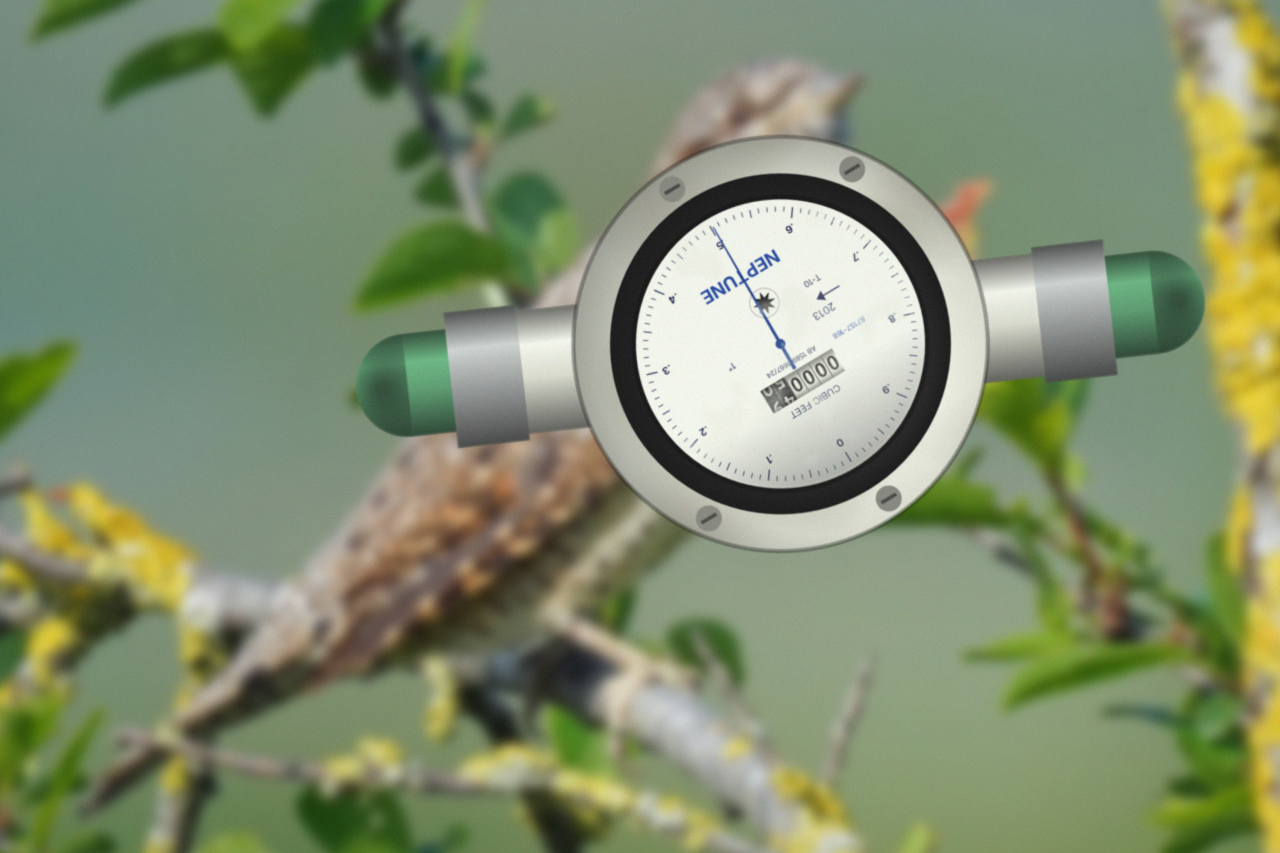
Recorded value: 49.50; ft³
